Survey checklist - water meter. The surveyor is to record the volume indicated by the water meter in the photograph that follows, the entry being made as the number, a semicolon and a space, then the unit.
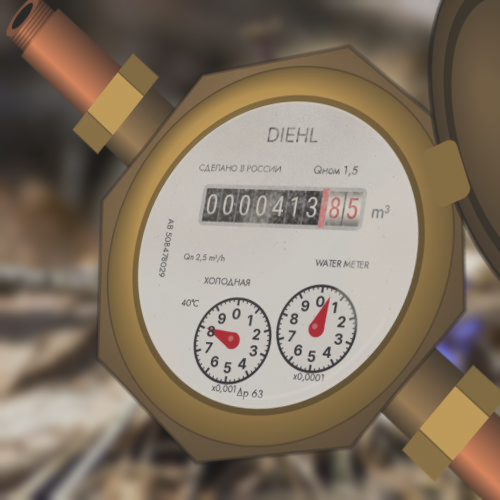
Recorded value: 413.8580; m³
